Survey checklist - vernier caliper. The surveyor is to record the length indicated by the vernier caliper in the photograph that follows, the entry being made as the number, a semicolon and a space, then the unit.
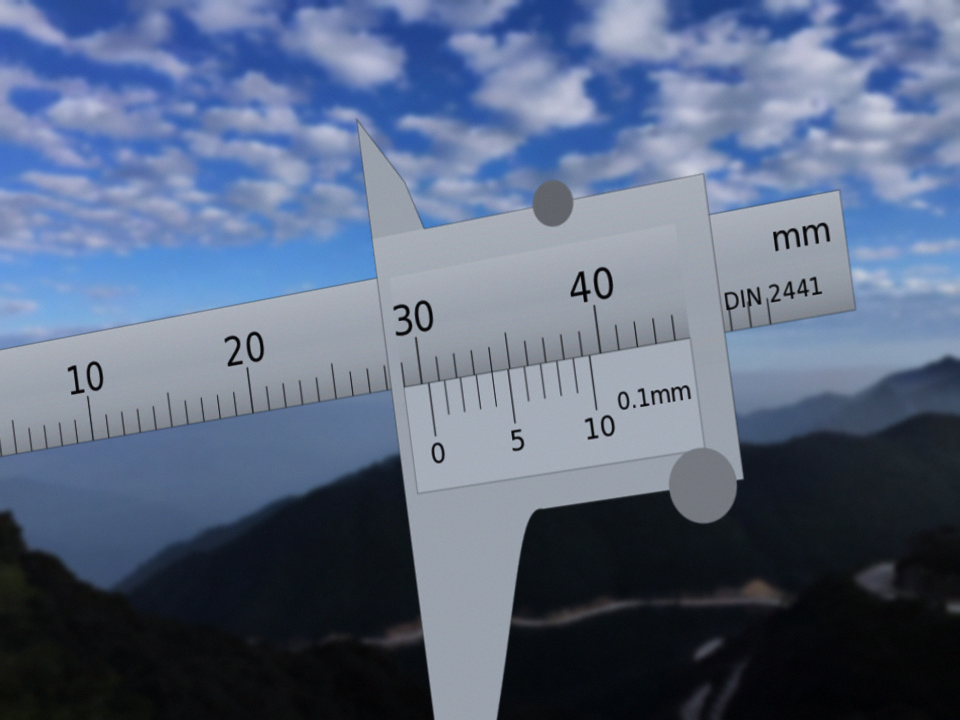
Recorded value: 30.4; mm
